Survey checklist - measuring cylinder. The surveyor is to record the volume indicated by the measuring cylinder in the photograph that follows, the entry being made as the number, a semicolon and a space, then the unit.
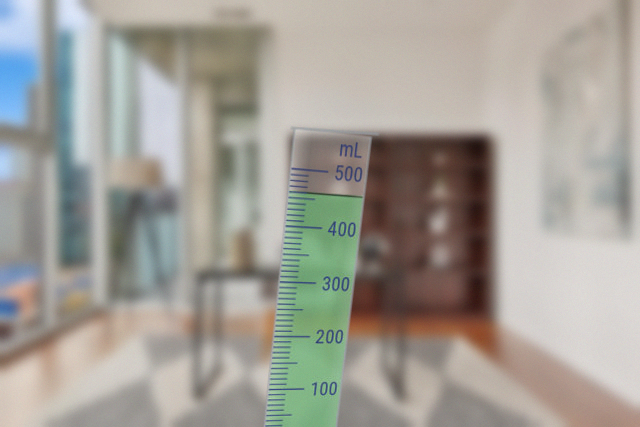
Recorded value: 460; mL
